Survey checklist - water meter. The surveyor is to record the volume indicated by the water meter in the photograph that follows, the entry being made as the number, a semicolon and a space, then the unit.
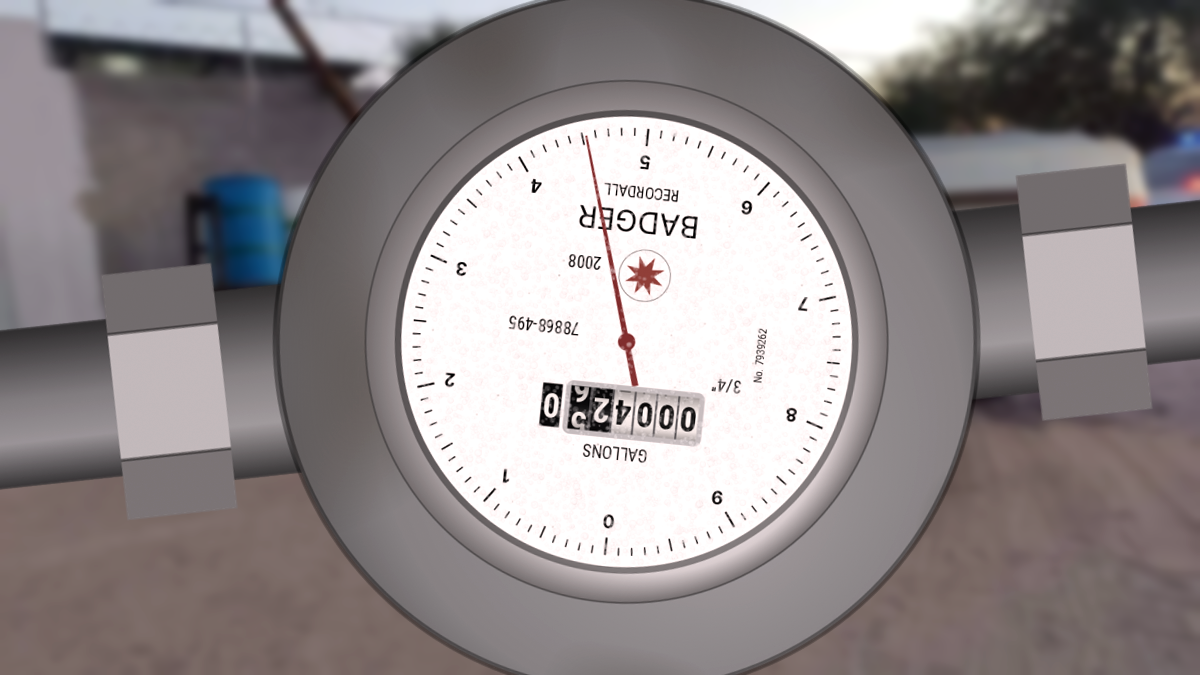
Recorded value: 4254.5; gal
